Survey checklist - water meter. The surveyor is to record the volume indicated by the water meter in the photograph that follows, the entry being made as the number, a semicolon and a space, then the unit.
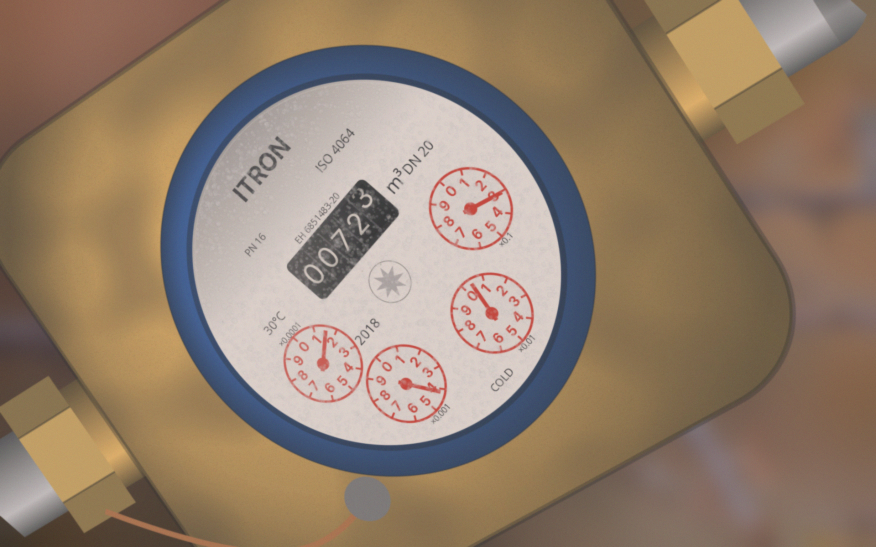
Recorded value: 723.3041; m³
